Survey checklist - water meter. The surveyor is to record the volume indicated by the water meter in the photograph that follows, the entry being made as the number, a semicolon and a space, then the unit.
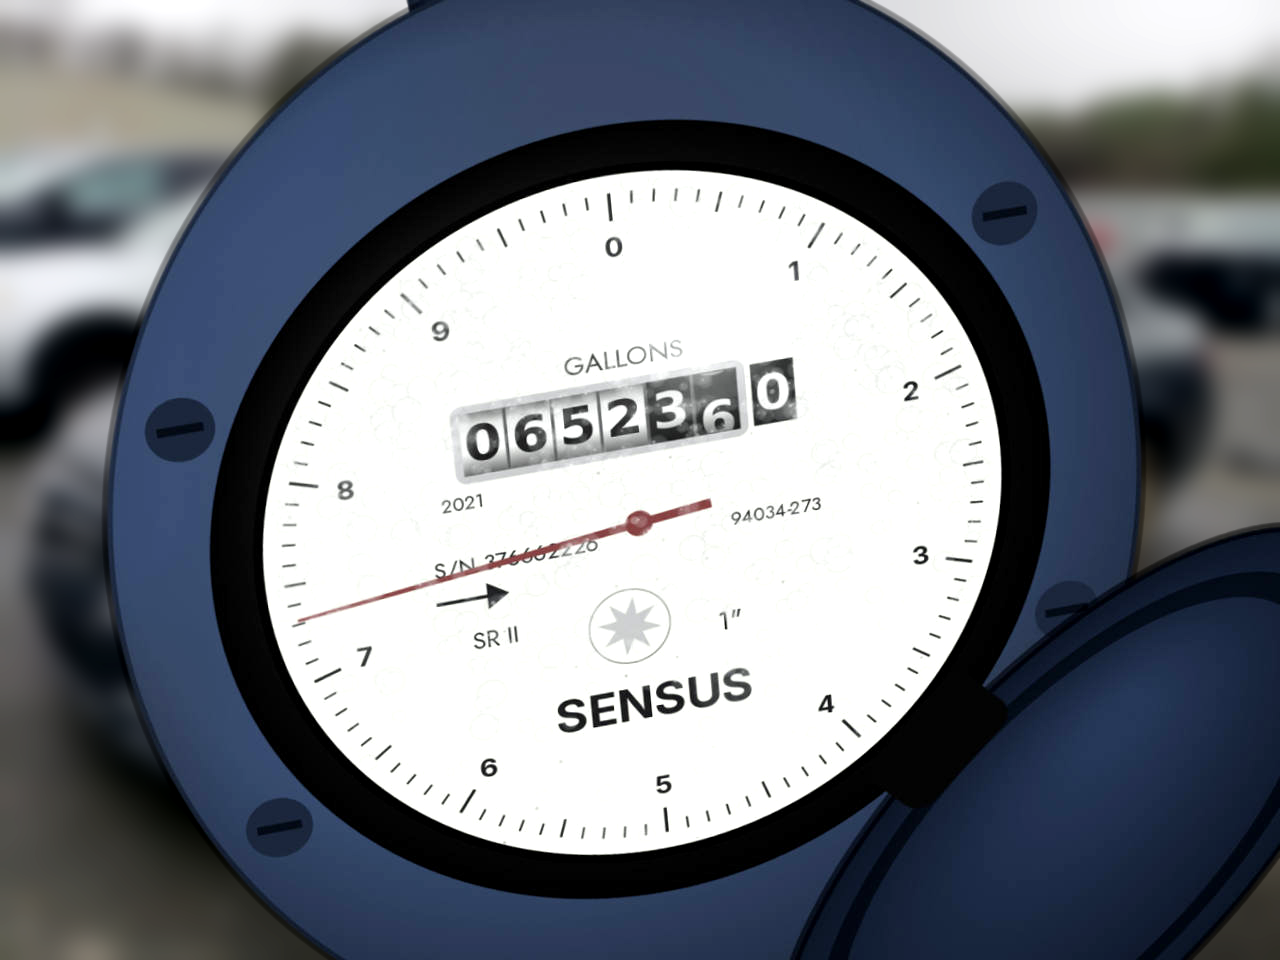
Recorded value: 652357.3; gal
